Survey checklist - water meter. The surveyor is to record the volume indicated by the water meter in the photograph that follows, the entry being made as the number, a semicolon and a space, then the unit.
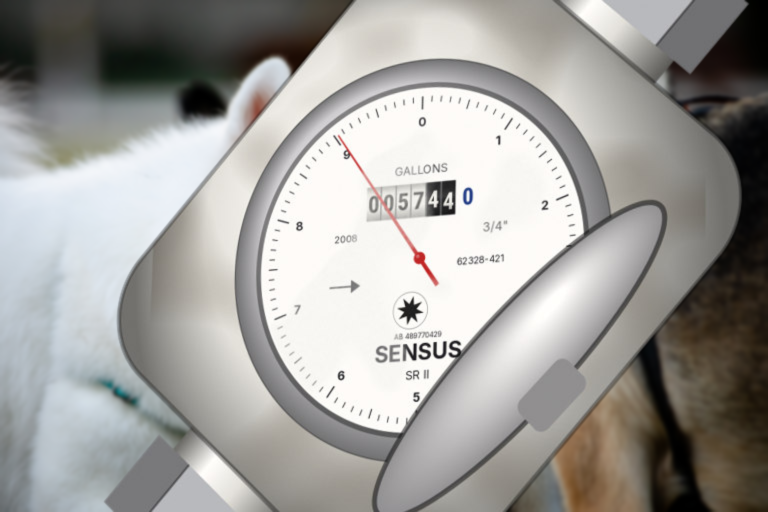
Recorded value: 57439.0; gal
